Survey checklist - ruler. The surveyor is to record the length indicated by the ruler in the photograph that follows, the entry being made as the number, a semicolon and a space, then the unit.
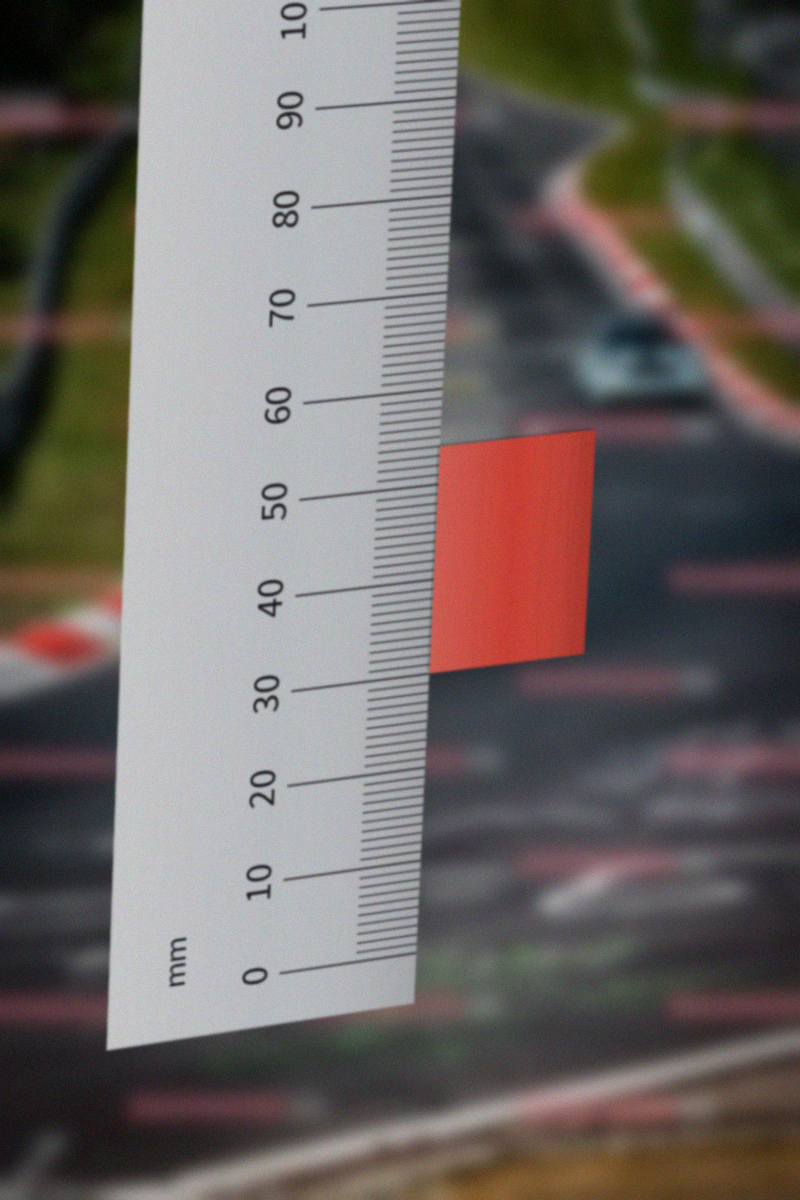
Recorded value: 24; mm
